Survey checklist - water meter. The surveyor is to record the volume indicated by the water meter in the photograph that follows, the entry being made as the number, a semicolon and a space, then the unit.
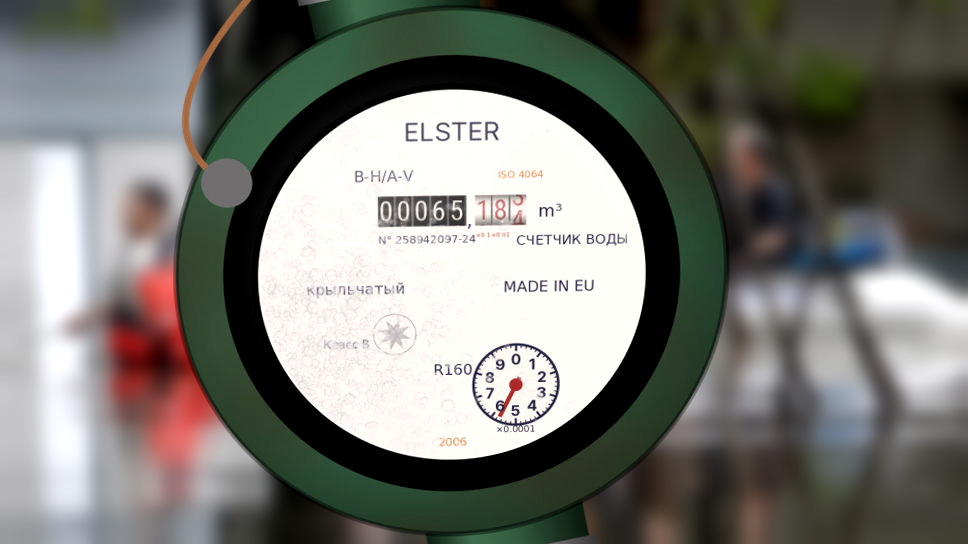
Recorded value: 65.1835; m³
